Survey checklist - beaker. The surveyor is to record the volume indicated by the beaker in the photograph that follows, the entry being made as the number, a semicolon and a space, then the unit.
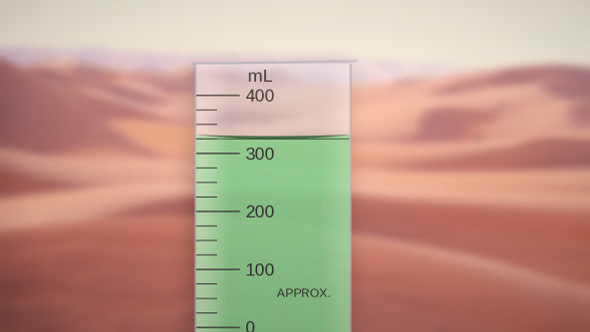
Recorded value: 325; mL
